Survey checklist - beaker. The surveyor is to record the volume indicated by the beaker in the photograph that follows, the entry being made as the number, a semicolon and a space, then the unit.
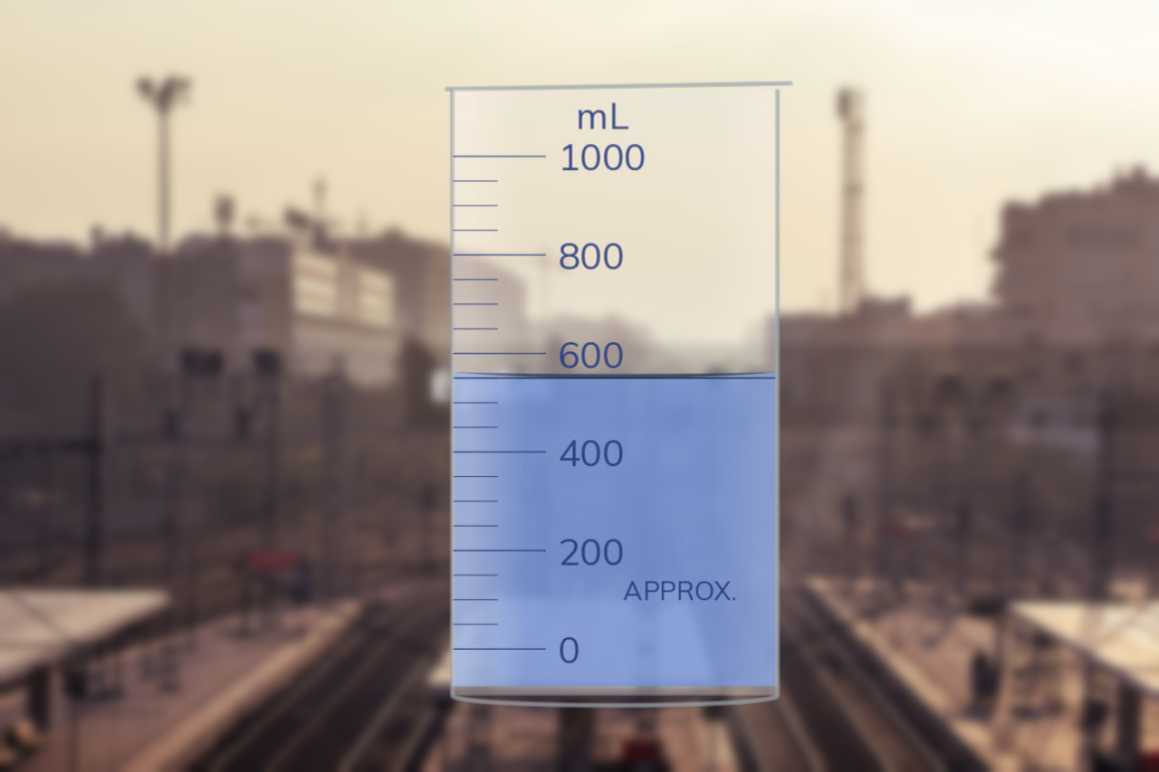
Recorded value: 550; mL
